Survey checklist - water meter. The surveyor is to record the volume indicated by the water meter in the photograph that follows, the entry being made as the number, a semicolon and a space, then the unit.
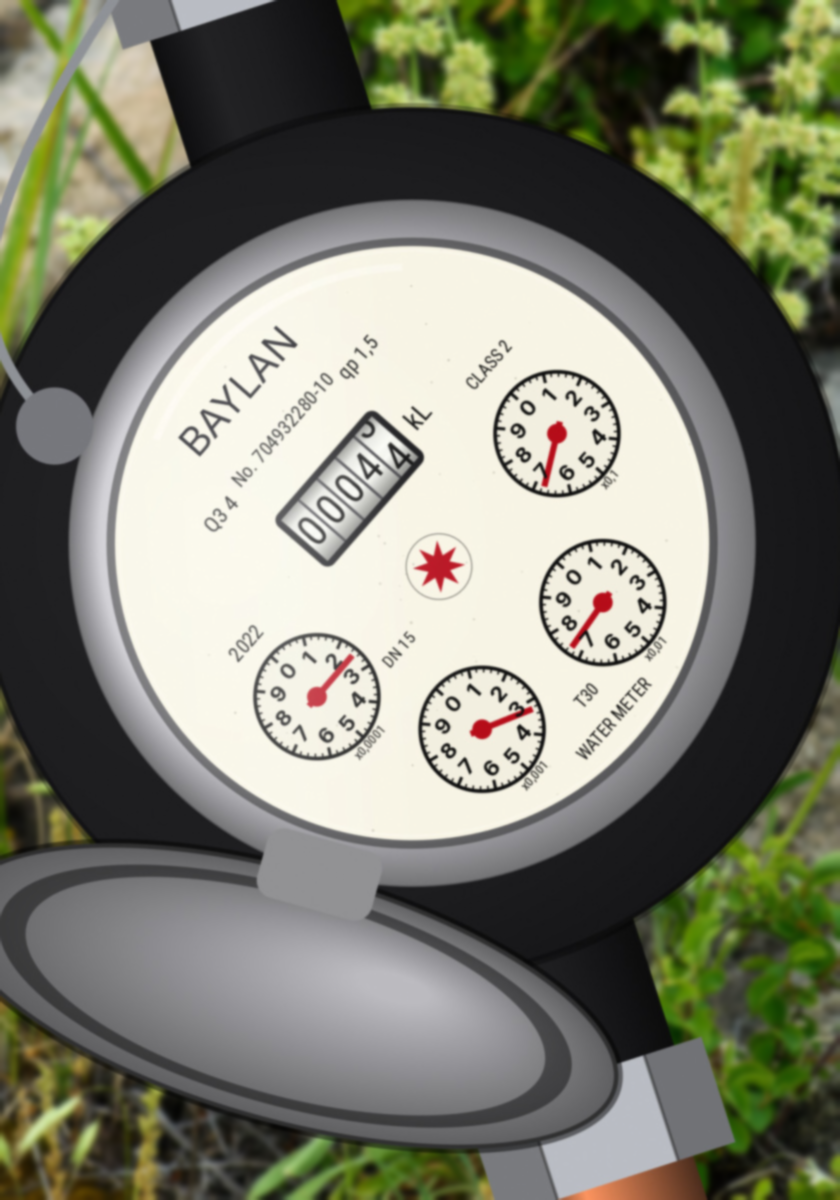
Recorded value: 43.6732; kL
